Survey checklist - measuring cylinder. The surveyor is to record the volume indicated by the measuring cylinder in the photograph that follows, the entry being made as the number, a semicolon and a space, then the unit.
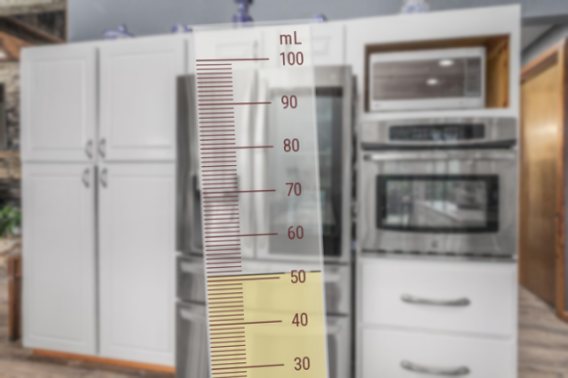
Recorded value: 51; mL
